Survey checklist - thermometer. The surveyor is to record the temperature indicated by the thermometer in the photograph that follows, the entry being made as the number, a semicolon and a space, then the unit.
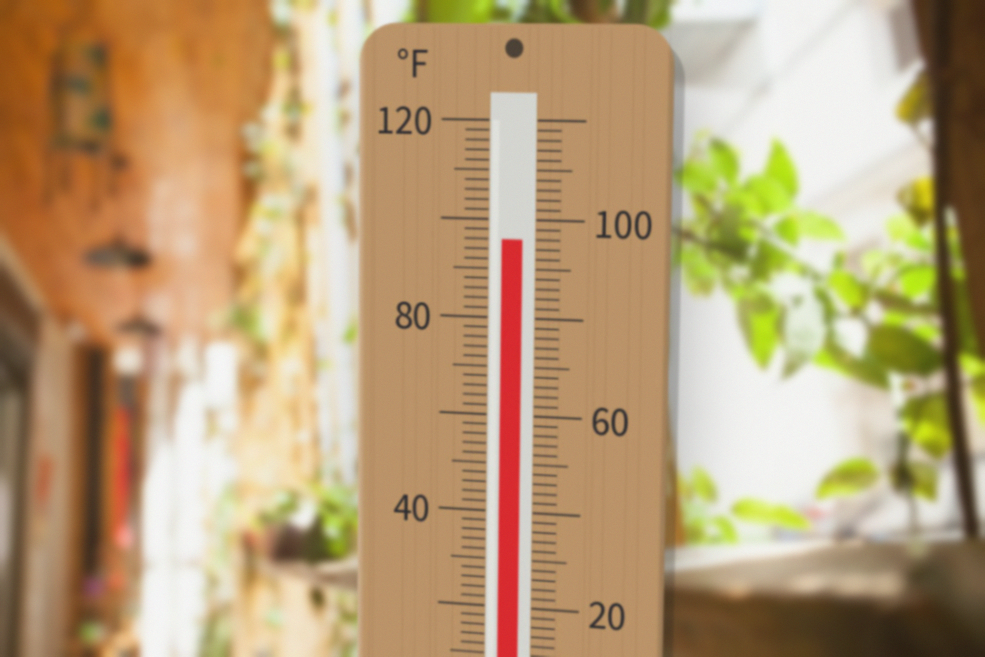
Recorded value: 96; °F
